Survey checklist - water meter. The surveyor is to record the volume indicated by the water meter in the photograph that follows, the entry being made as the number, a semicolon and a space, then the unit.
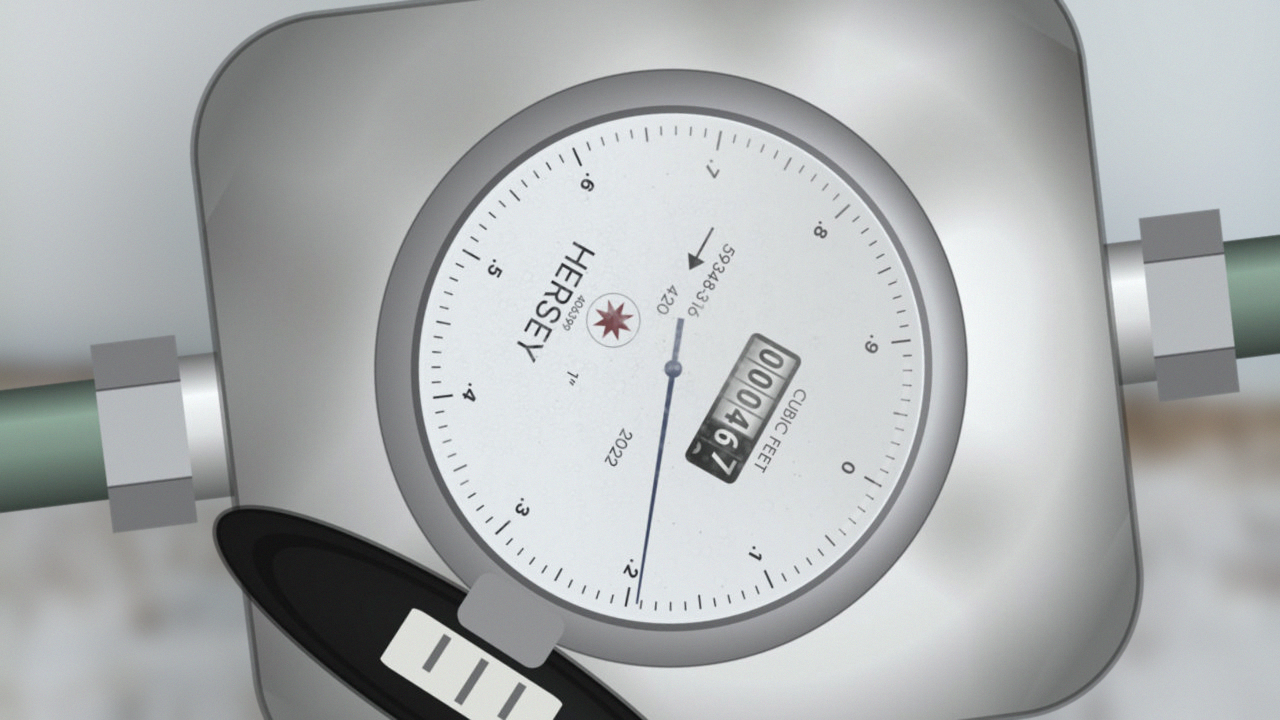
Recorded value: 467.19; ft³
